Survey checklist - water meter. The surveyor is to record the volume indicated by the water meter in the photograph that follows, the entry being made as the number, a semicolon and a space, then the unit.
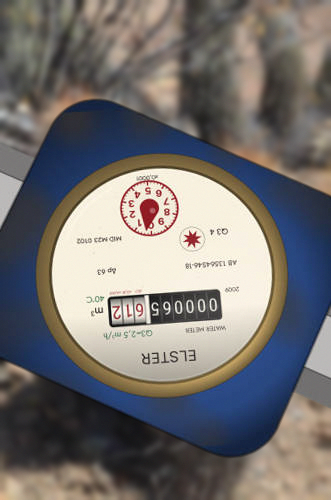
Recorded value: 65.6120; m³
